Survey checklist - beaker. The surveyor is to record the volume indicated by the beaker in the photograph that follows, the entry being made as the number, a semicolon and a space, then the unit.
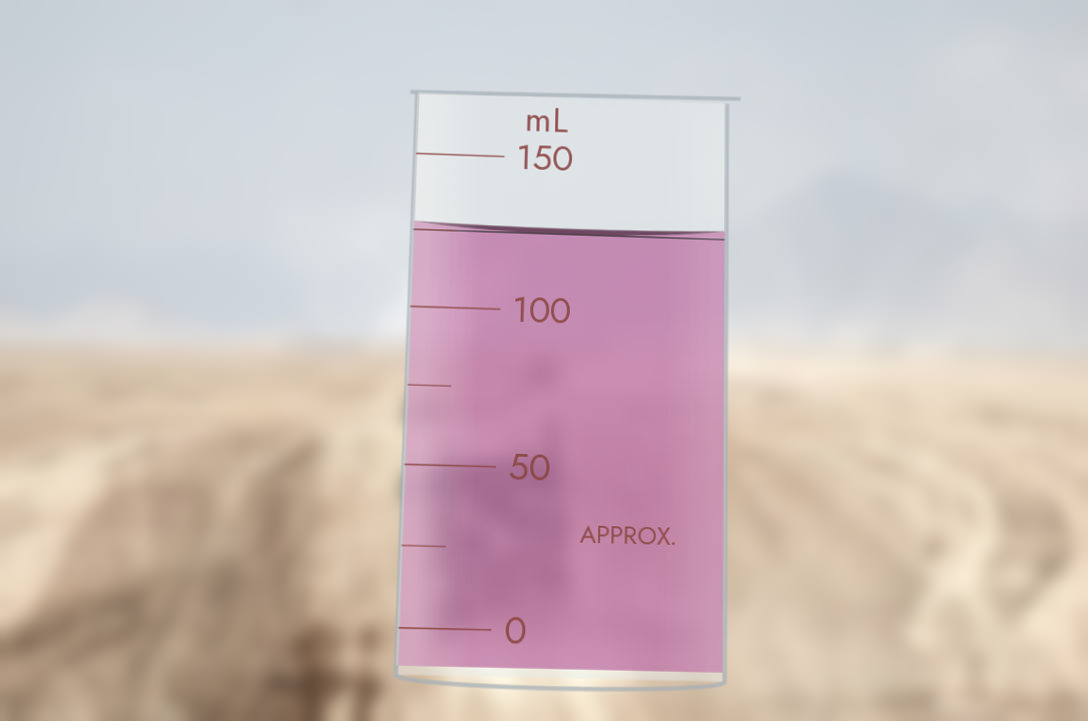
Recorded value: 125; mL
